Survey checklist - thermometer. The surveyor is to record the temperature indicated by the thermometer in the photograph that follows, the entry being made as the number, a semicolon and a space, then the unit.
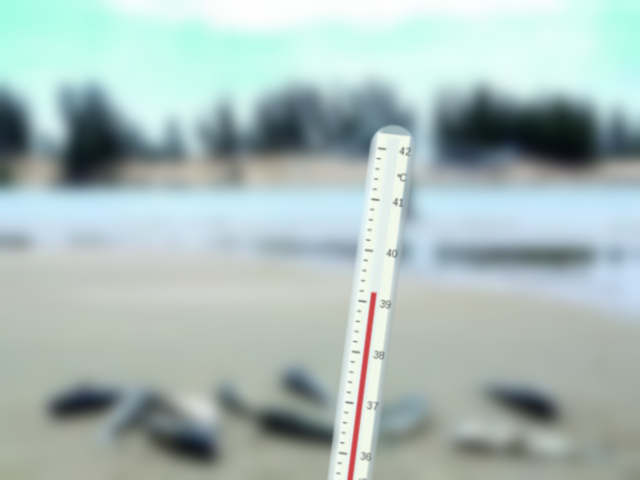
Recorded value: 39.2; °C
